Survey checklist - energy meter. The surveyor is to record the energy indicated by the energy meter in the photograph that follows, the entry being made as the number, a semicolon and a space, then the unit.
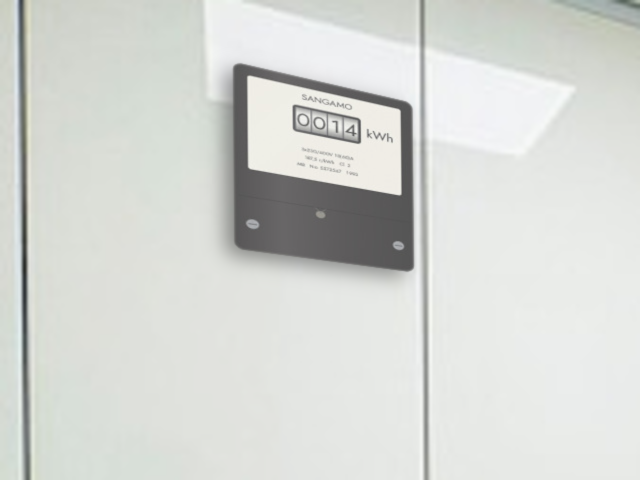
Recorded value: 14; kWh
